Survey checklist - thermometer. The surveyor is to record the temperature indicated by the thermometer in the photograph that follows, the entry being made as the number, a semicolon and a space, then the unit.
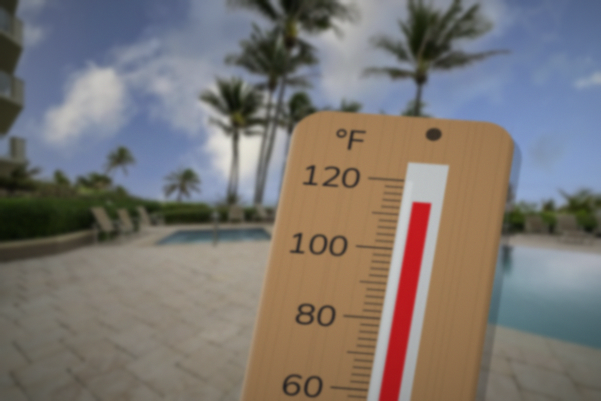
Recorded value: 114; °F
